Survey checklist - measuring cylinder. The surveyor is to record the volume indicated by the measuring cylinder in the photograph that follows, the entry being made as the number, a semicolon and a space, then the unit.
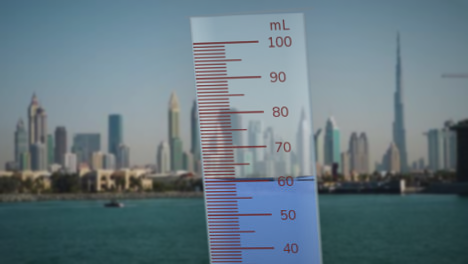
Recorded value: 60; mL
